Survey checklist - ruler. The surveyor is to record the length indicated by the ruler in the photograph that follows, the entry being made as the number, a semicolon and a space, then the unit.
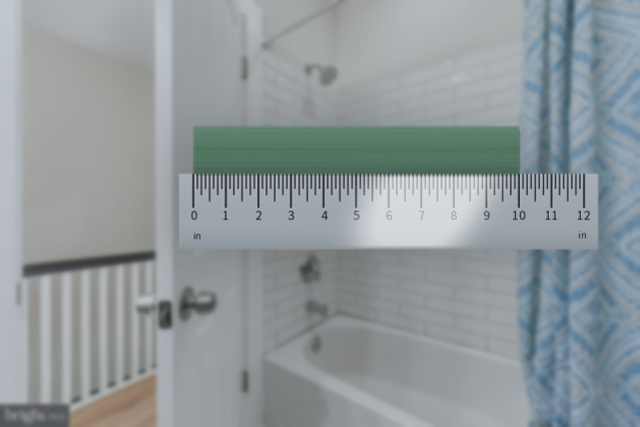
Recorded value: 10; in
